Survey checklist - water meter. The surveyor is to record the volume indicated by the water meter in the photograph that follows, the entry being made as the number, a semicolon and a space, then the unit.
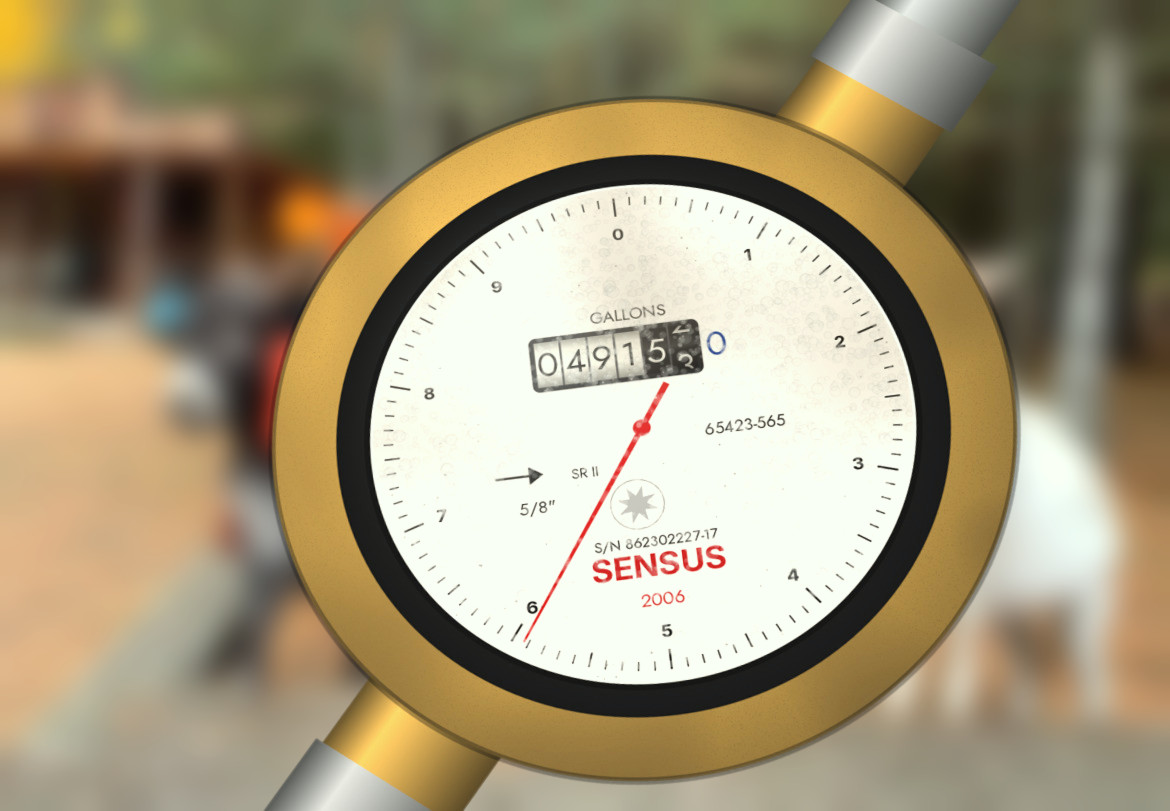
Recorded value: 491525.9; gal
